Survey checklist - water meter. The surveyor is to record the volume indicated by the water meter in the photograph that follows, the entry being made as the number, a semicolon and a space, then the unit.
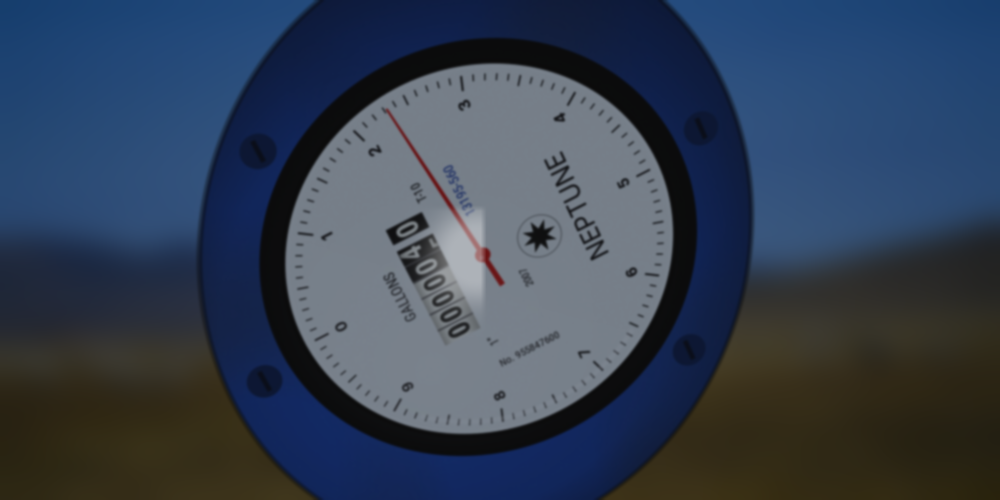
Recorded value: 42.3; gal
